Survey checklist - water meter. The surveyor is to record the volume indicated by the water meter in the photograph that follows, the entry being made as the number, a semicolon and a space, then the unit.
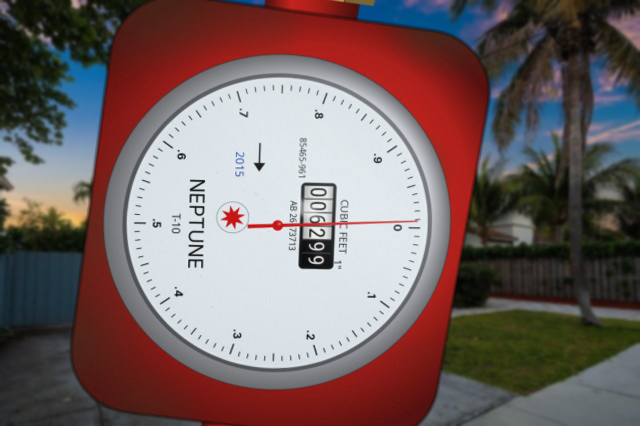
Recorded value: 6298.99; ft³
